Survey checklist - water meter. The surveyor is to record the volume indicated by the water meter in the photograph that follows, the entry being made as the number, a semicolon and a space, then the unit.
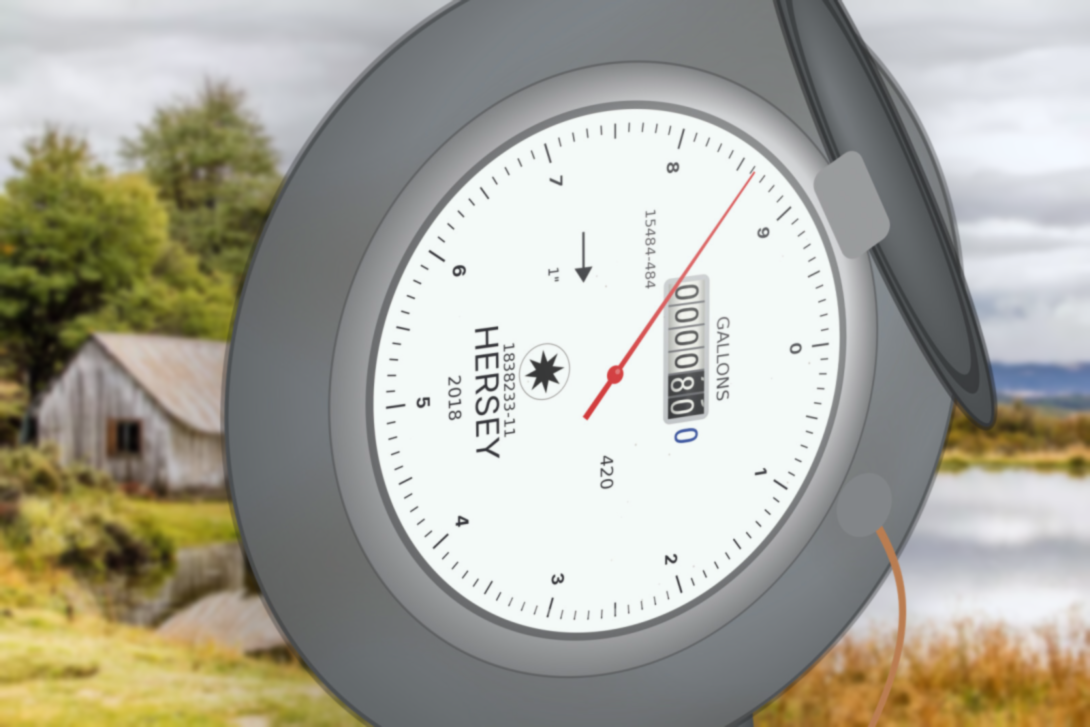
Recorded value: 798.6; gal
